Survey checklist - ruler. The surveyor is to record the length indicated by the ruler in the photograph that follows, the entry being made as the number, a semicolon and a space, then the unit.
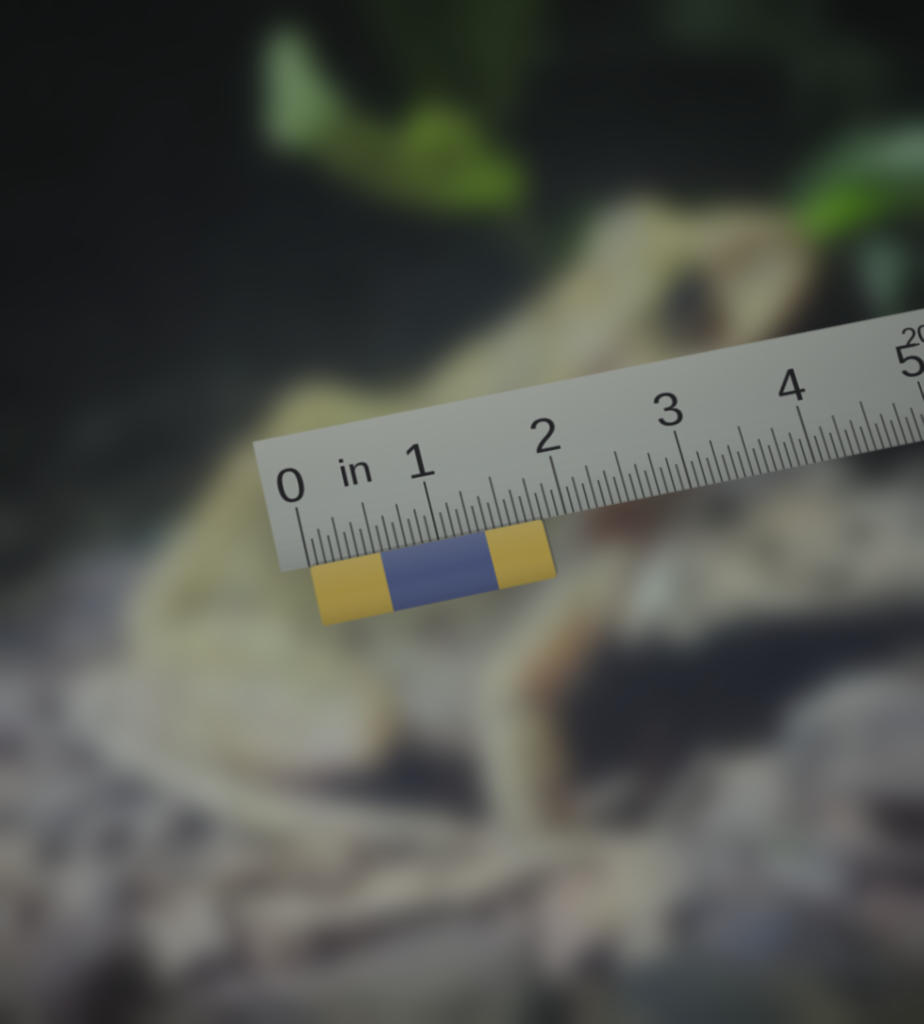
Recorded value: 1.8125; in
